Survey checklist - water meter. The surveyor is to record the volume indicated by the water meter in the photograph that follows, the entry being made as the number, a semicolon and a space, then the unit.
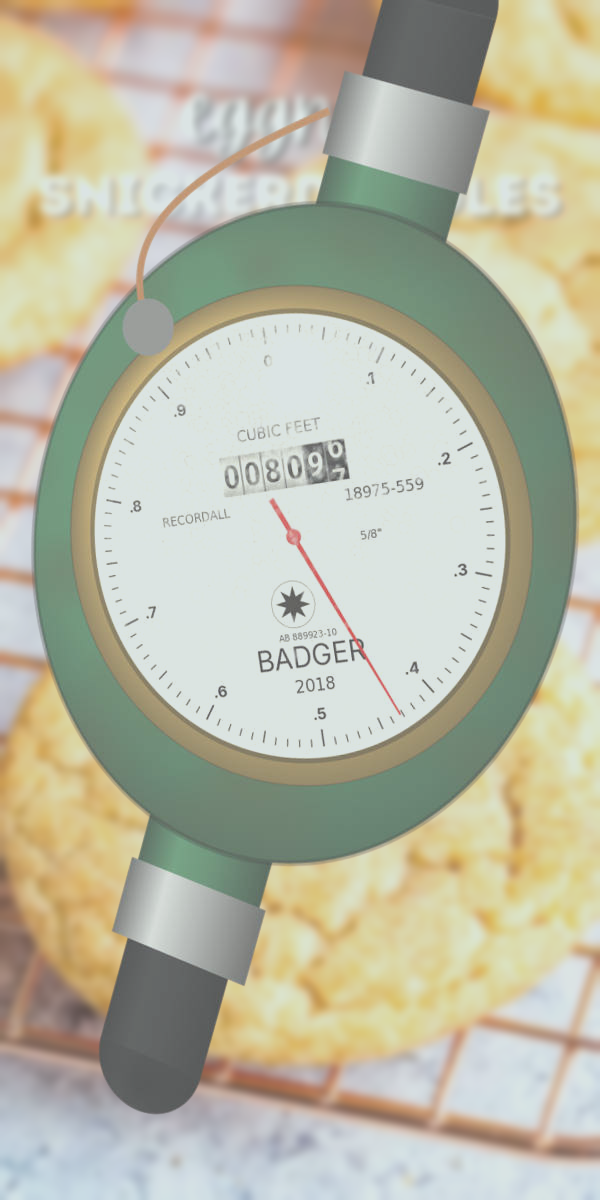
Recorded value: 8096.43; ft³
